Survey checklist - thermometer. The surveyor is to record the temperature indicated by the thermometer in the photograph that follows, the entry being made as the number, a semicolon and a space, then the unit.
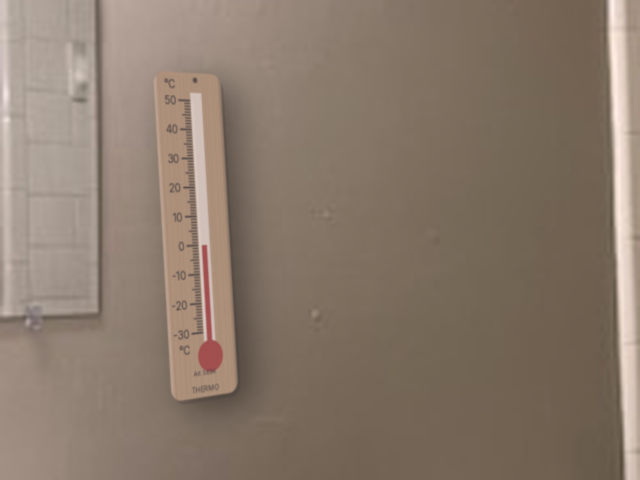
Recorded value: 0; °C
